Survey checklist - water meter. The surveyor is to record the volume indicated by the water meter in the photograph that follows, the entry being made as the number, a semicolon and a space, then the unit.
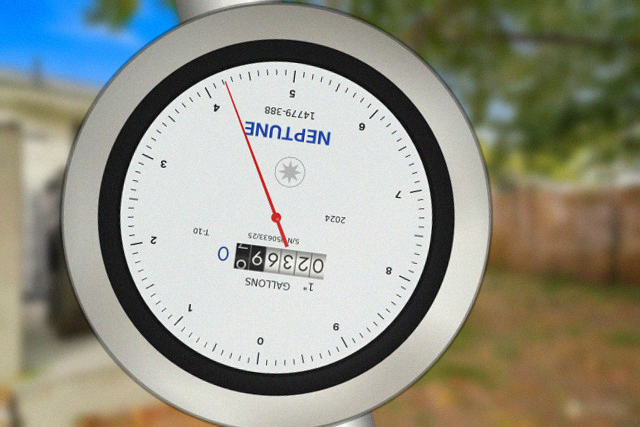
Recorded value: 236964.2; gal
